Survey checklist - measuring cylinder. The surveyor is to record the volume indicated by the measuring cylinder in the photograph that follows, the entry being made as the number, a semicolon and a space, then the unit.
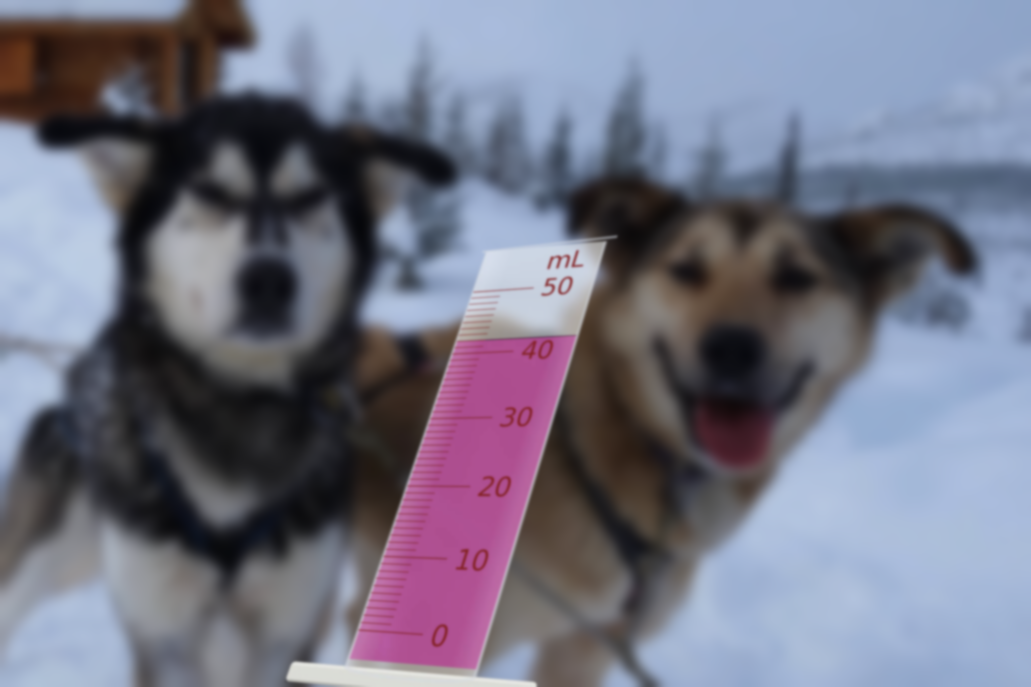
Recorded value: 42; mL
